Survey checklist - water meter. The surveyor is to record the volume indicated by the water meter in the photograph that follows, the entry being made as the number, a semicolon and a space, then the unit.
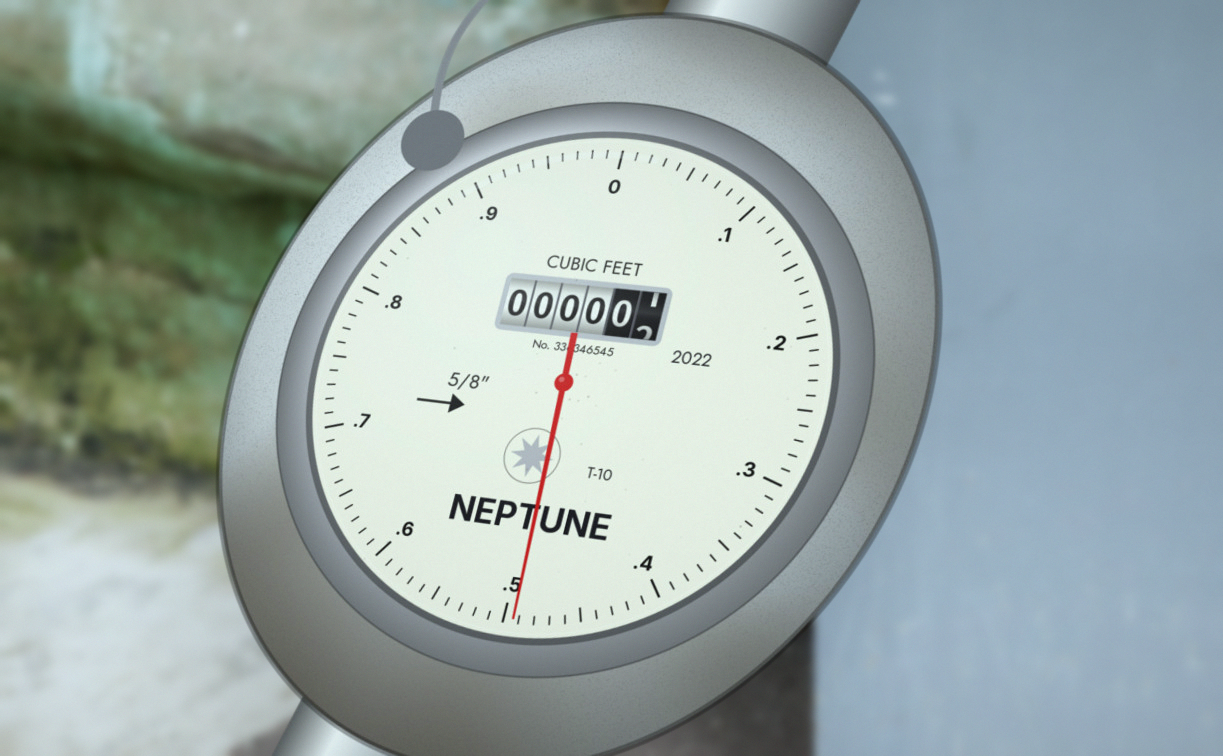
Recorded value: 1.49; ft³
